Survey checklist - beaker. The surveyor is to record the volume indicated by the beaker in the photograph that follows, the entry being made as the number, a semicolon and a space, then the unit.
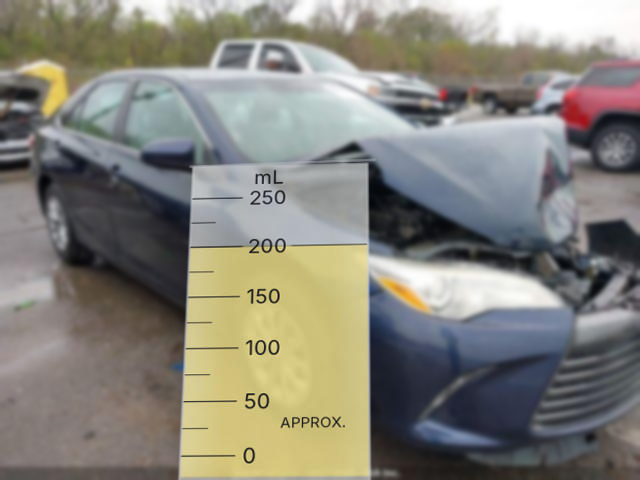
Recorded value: 200; mL
